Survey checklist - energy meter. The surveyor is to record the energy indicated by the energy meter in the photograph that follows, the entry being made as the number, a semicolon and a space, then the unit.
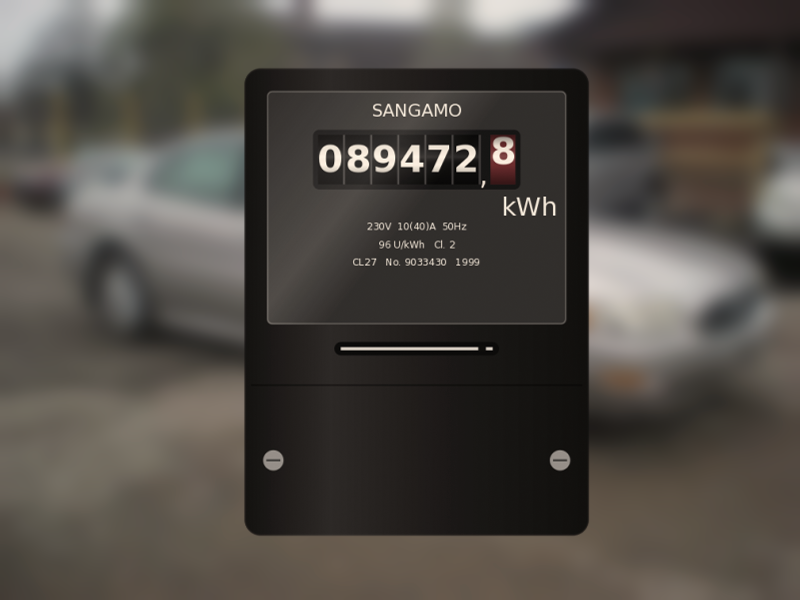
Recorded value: 89472.8; kWh
